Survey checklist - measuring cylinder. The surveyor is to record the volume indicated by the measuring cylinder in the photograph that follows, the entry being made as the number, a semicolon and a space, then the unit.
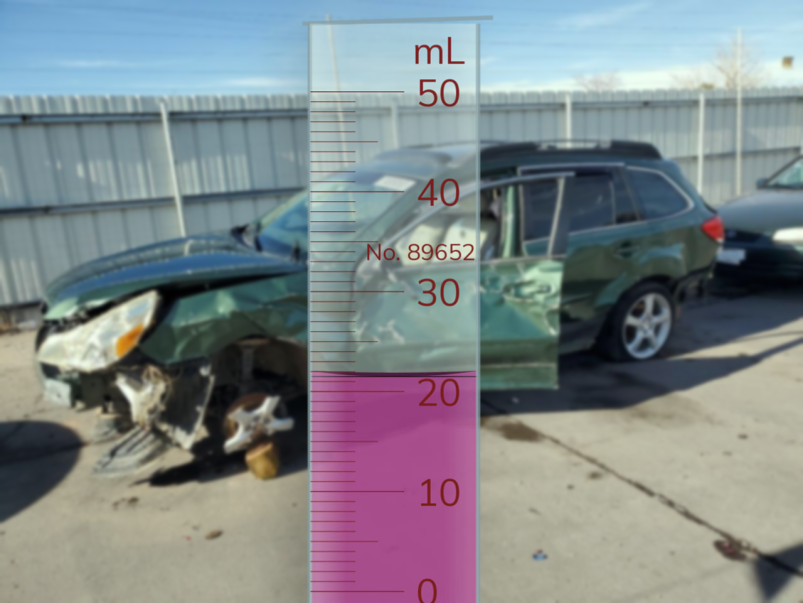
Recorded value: 21.5; mL
